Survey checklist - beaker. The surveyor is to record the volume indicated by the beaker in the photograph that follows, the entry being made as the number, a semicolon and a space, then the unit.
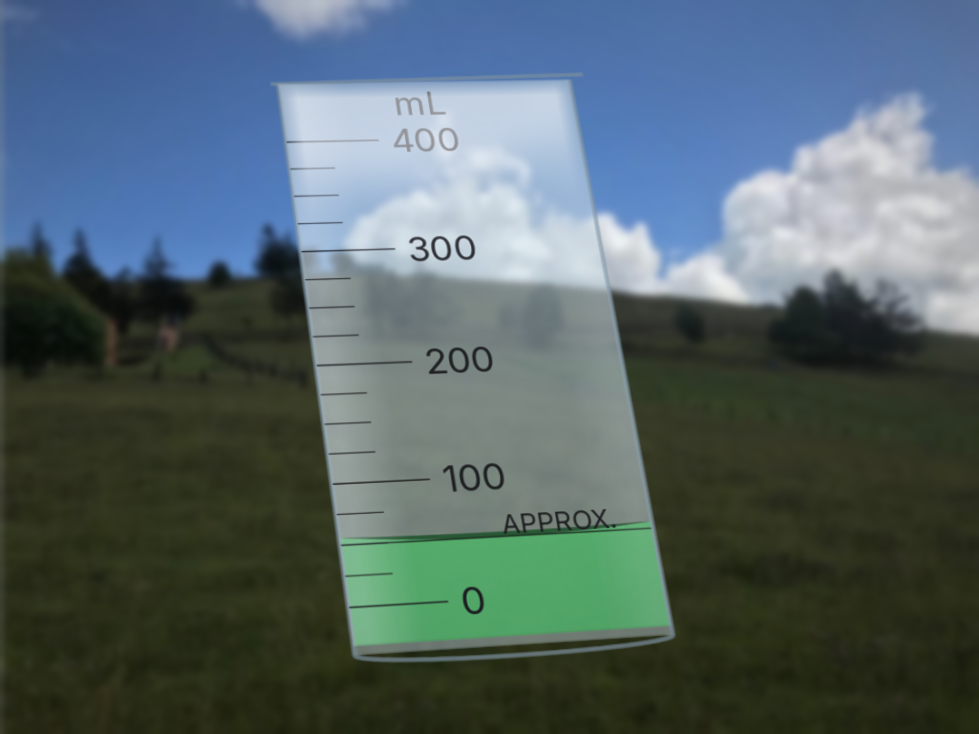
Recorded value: 50; mL
